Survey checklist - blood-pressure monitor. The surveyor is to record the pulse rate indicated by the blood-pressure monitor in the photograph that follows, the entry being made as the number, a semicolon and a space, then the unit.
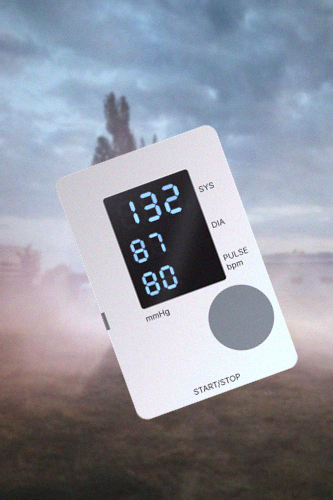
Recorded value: 80; bpm
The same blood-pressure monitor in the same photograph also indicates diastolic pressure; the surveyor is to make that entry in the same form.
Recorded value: 87; mmHg
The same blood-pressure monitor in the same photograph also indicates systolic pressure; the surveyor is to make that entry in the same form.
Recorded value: 132; mmHg
